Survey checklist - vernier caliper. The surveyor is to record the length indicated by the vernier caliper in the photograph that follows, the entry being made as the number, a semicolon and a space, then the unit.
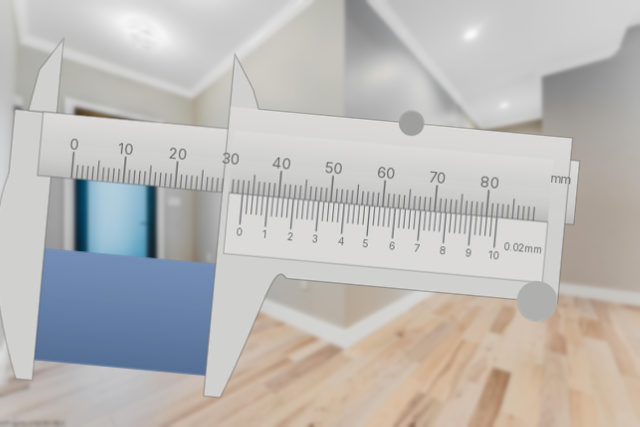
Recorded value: 33.0; mm
